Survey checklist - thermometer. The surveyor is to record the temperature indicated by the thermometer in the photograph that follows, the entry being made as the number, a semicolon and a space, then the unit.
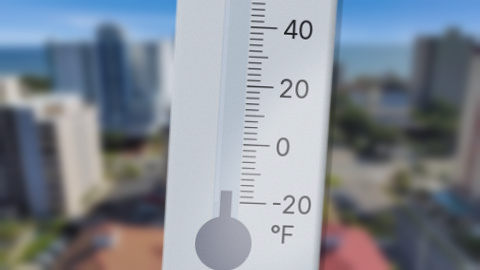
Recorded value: -16; °F
